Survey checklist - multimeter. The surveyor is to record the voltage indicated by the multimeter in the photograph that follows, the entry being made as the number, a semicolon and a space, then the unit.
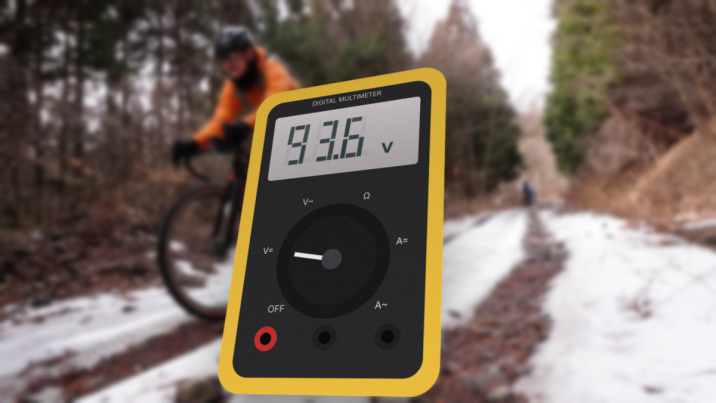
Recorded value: 93.6; V
